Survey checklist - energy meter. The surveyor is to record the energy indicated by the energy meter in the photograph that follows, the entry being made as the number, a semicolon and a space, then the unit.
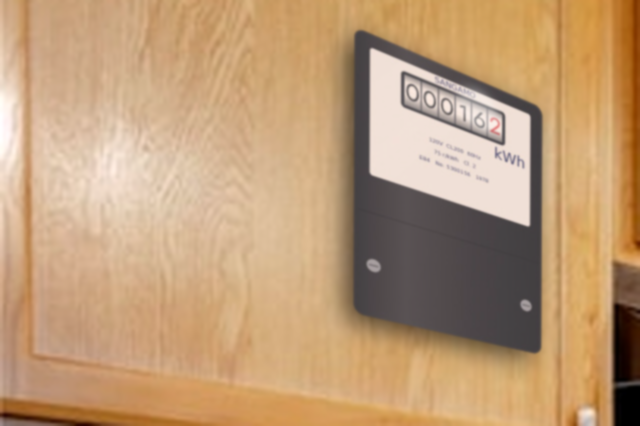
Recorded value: 16.2; kWh
